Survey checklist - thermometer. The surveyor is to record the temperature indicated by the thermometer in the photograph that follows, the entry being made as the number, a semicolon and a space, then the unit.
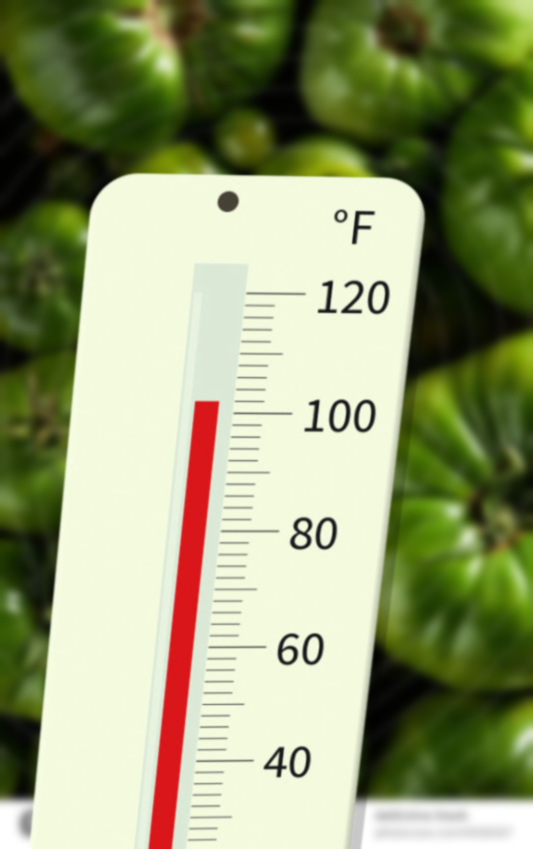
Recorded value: 102; °F
